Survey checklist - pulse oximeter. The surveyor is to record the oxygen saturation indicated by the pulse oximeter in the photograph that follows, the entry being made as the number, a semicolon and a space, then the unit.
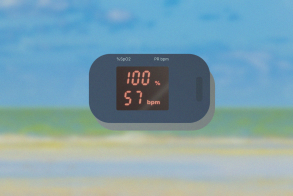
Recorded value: 100; %
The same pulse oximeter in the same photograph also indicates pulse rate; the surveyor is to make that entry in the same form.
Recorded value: 57; bpm
